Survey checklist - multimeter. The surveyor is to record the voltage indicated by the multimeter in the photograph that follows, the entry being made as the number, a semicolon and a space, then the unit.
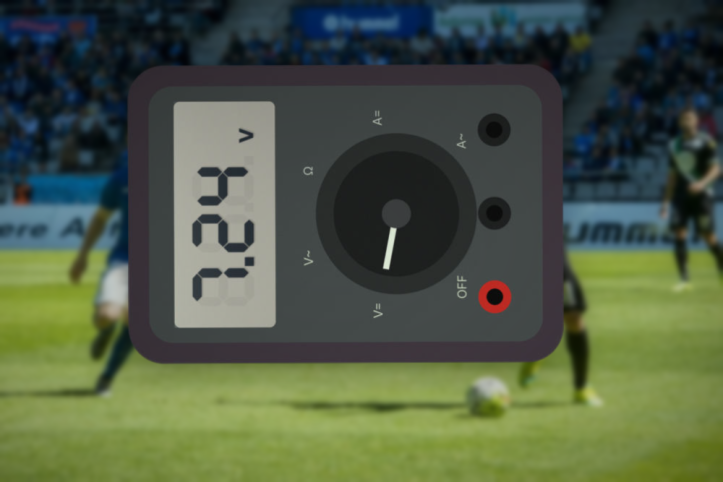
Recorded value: 7.24; V
